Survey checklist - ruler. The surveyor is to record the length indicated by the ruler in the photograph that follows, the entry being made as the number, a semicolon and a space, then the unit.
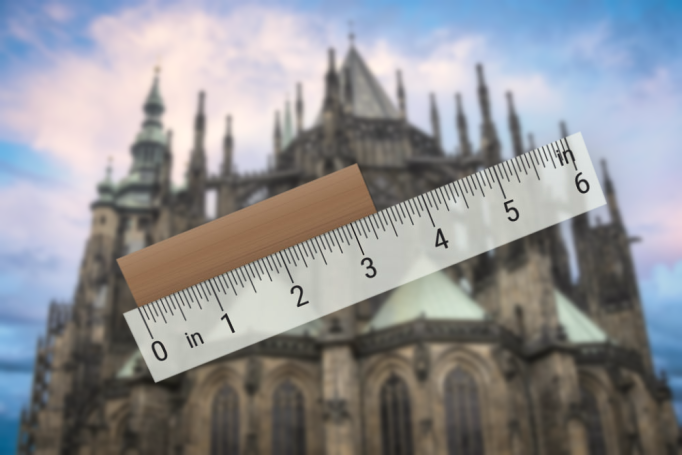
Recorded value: 3.375; in
